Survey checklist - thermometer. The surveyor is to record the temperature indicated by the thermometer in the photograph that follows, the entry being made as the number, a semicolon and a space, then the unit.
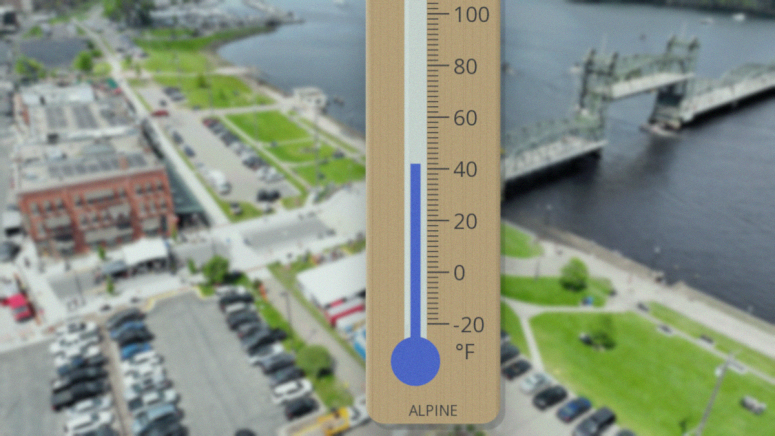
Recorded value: 42; °F
